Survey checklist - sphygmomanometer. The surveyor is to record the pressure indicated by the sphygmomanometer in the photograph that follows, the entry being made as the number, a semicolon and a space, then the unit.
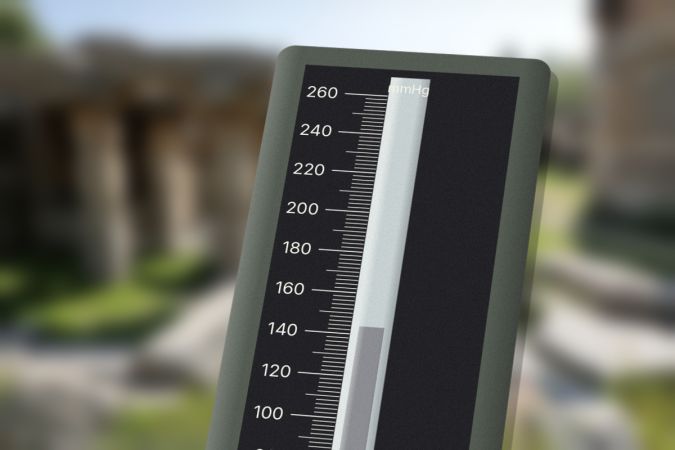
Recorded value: 144; mmHg
